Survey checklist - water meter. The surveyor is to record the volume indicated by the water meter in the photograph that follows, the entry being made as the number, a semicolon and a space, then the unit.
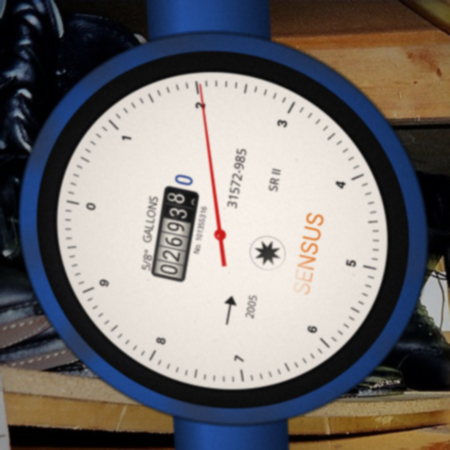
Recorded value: 269382.0; gal
